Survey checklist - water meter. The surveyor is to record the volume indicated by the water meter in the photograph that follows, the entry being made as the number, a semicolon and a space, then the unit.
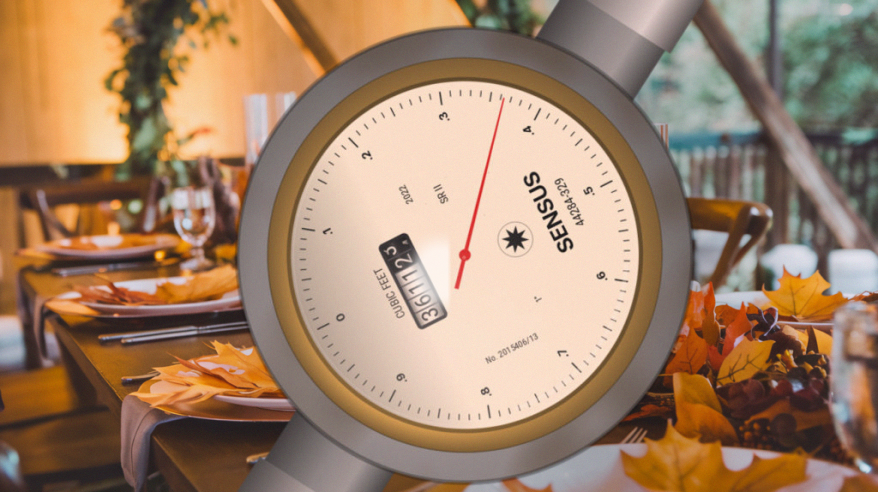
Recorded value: 361123.36; ft³
